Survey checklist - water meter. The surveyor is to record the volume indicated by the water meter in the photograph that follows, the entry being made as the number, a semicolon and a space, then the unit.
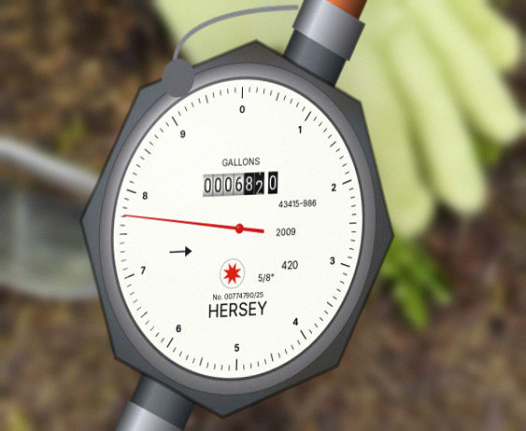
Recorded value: 6817.7; gal
